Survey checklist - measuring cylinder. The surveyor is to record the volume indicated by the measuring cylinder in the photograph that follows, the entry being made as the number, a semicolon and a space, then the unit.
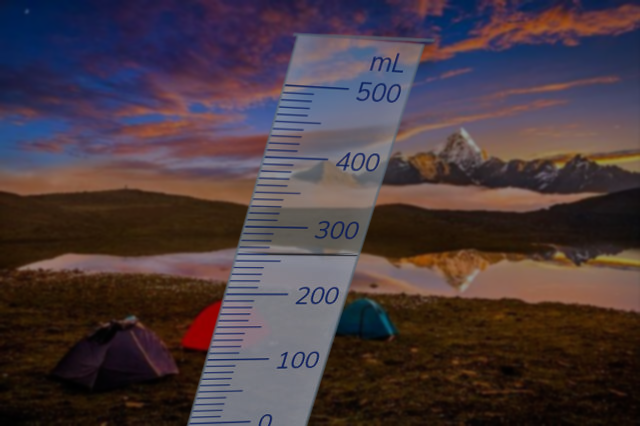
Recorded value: 260; mL
